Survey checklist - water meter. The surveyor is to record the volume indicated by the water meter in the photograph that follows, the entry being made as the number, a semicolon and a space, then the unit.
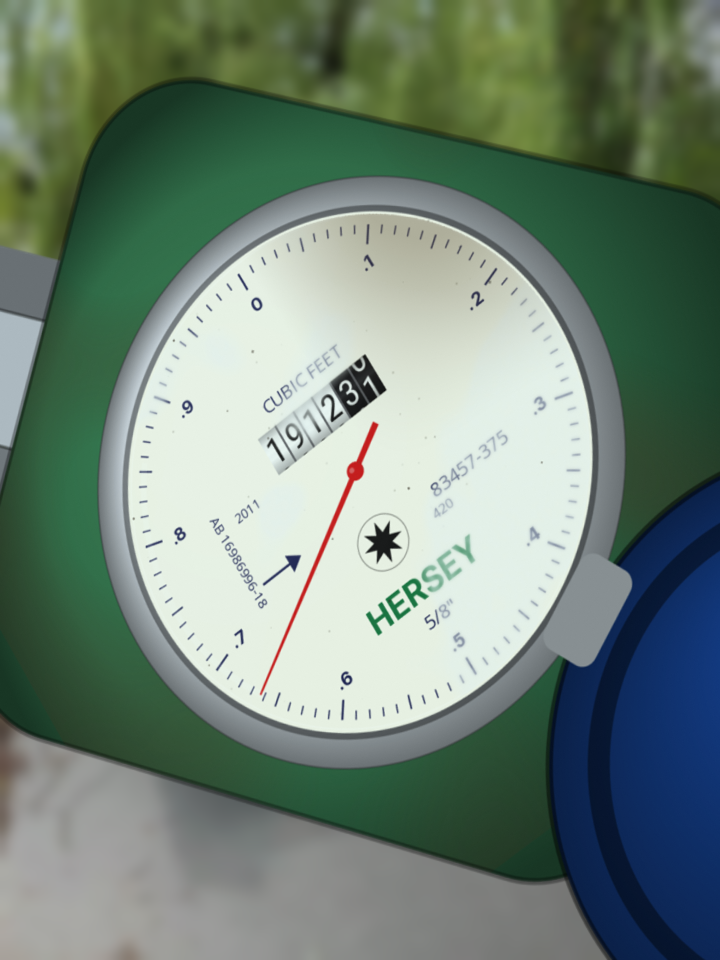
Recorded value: 191230.66; ft³
